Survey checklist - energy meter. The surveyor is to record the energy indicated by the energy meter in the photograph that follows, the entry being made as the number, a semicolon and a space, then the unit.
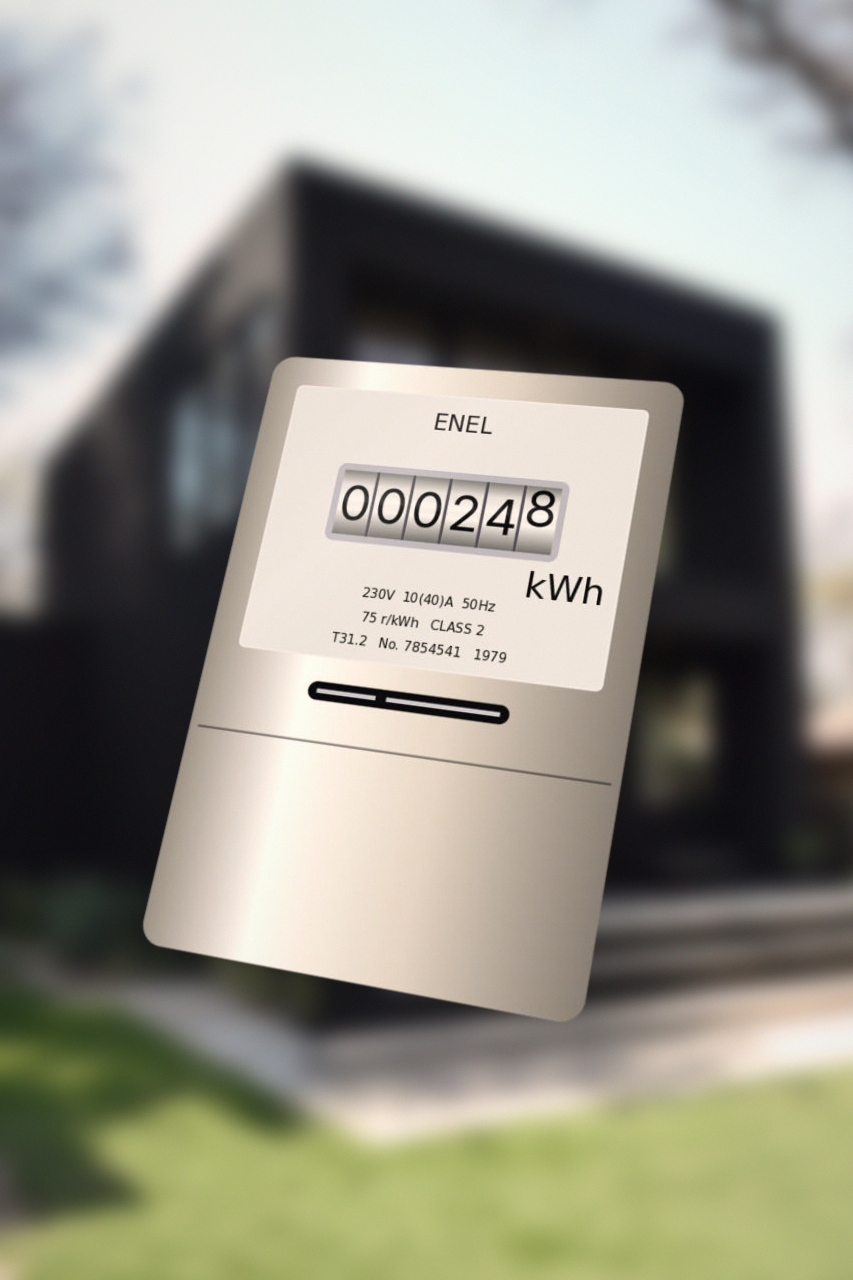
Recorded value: 248; kWh
